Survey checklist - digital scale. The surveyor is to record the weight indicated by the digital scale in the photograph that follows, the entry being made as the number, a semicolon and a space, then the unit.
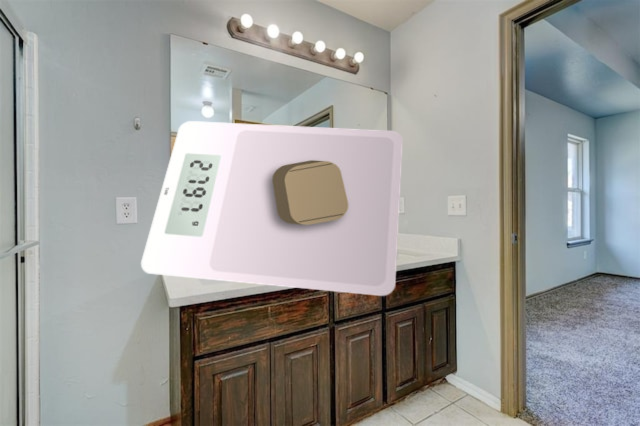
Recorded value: 2797; g
